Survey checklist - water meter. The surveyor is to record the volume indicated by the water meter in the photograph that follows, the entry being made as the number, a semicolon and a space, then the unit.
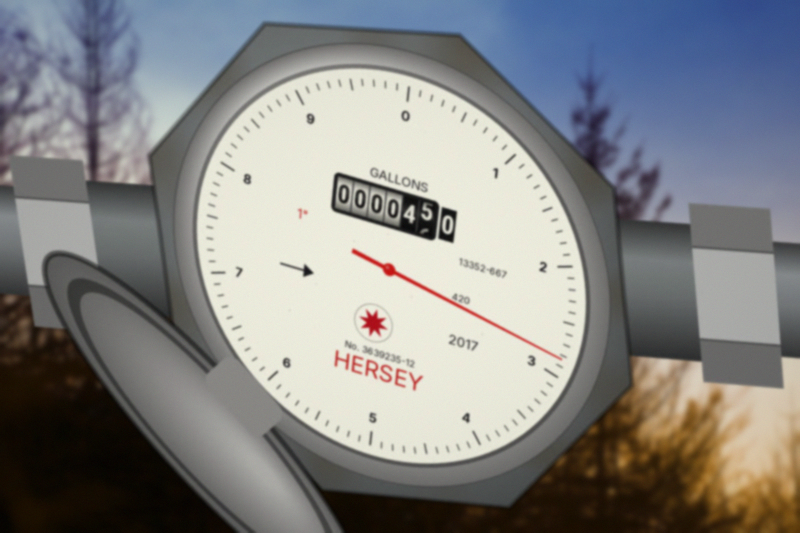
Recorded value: 452.8; gal
